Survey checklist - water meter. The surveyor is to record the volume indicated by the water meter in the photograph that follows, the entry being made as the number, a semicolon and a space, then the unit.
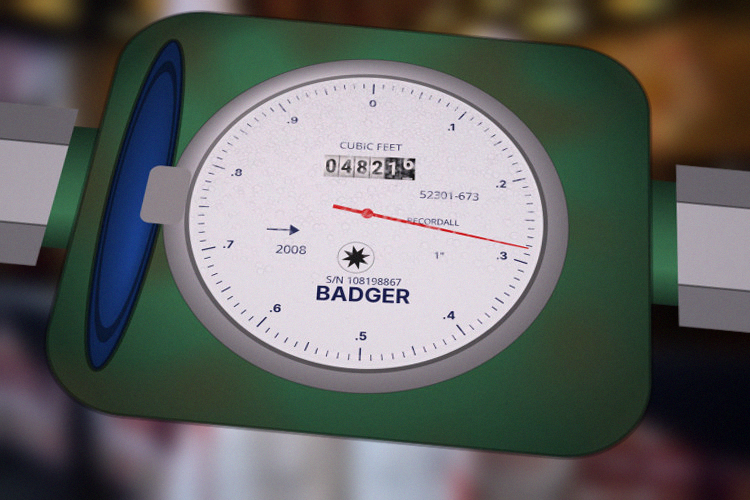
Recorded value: 48216.28; ft³
